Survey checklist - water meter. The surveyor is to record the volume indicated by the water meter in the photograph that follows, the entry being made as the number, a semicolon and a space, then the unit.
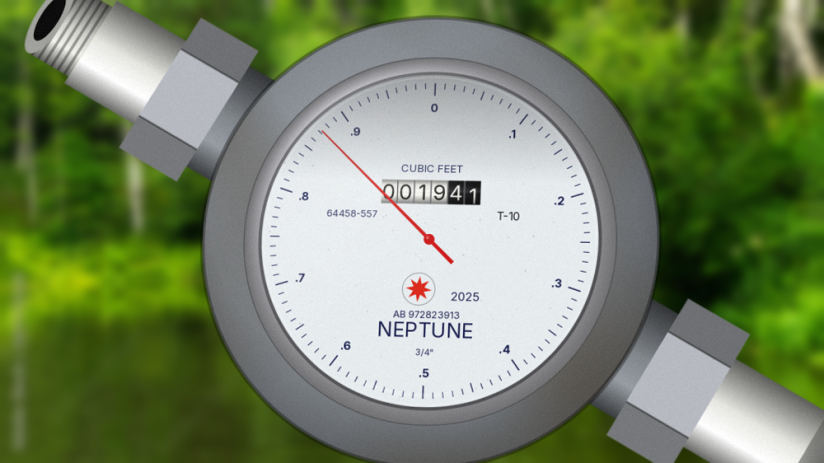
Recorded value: 1940.87; ft³
